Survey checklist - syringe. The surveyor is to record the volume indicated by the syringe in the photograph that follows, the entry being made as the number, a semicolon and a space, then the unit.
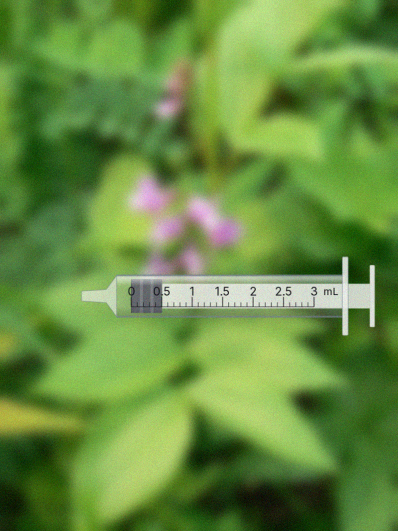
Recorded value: 0; mL
